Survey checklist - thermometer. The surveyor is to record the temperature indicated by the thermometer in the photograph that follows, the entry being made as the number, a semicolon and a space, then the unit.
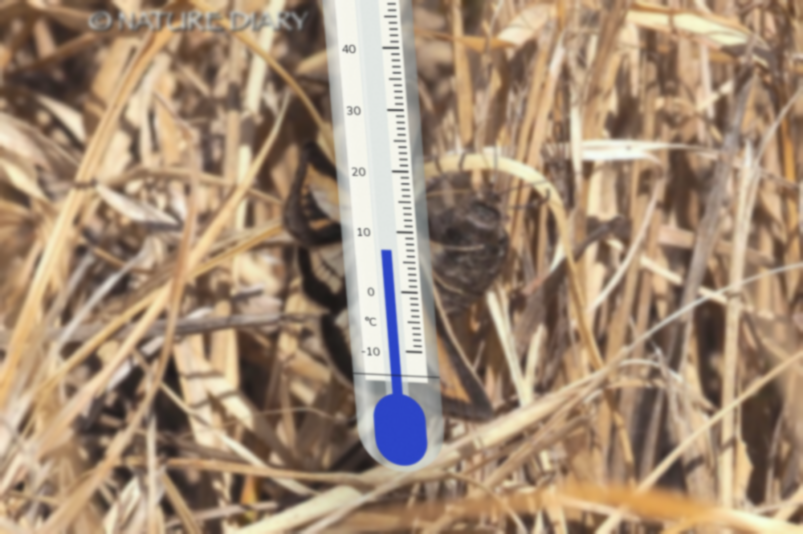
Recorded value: 7; °C
